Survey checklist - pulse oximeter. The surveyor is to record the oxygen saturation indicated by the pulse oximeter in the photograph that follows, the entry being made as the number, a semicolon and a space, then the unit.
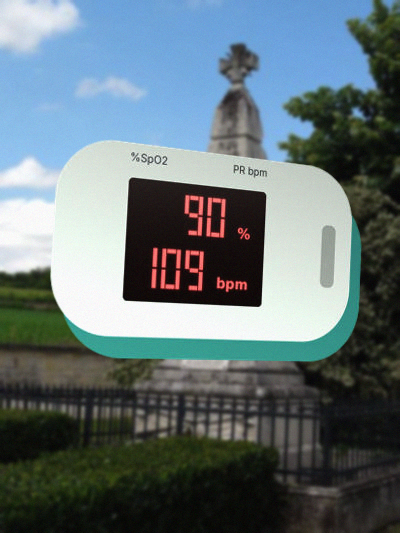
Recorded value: 90; %
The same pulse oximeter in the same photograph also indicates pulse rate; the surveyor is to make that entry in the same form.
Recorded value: 109; bpm
